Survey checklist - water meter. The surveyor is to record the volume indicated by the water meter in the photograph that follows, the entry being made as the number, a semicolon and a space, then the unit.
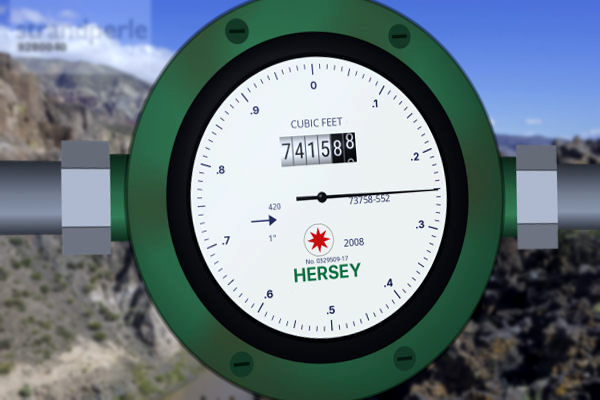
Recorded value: 741588.25; ft³
